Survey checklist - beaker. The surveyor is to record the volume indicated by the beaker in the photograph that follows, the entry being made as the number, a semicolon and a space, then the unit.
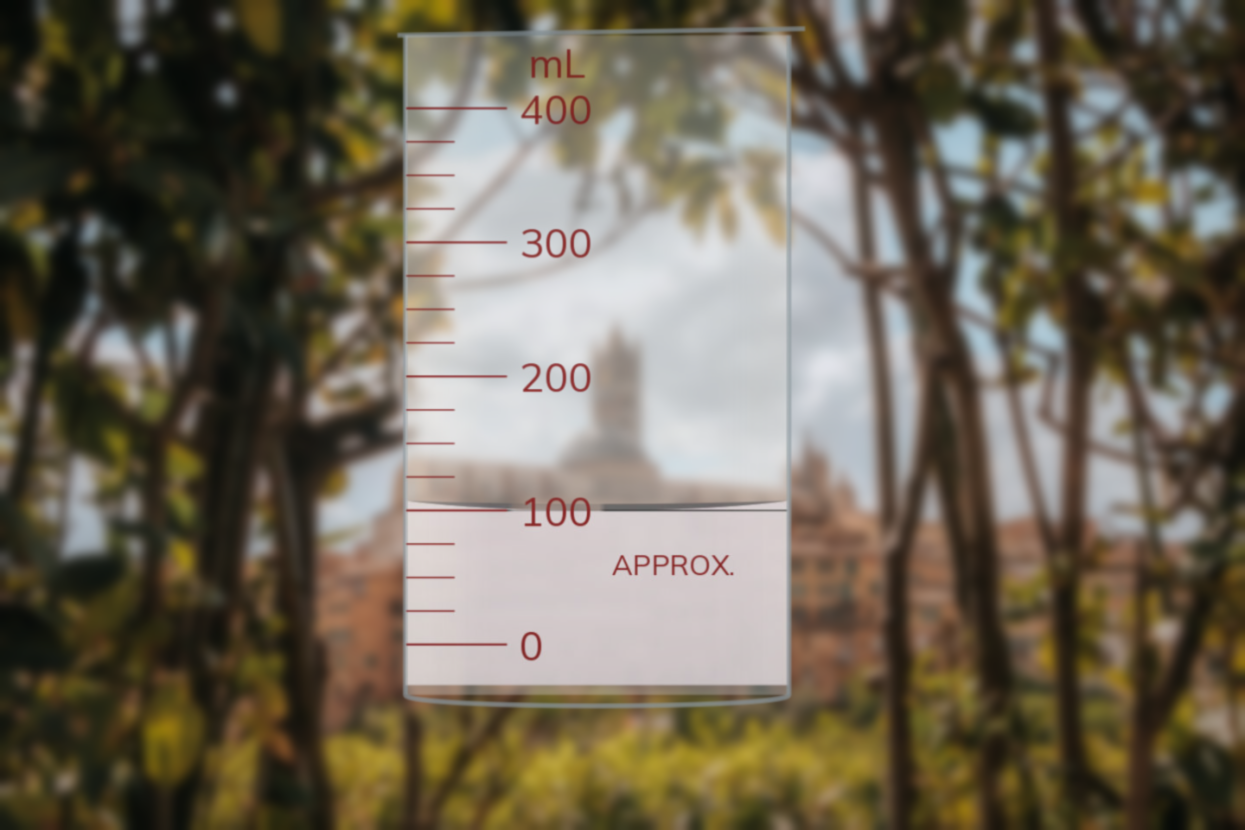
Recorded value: 100; mL
